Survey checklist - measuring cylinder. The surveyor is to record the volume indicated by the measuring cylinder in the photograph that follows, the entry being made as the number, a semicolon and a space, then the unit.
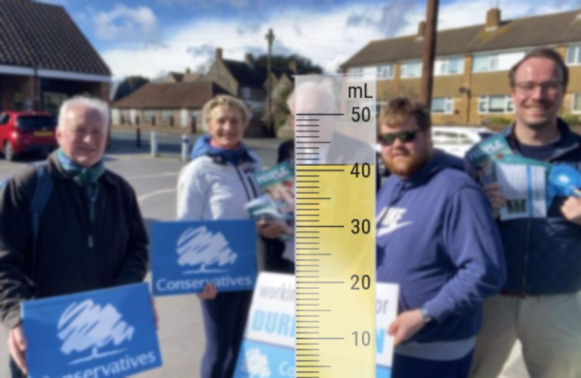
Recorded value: 41; mL
